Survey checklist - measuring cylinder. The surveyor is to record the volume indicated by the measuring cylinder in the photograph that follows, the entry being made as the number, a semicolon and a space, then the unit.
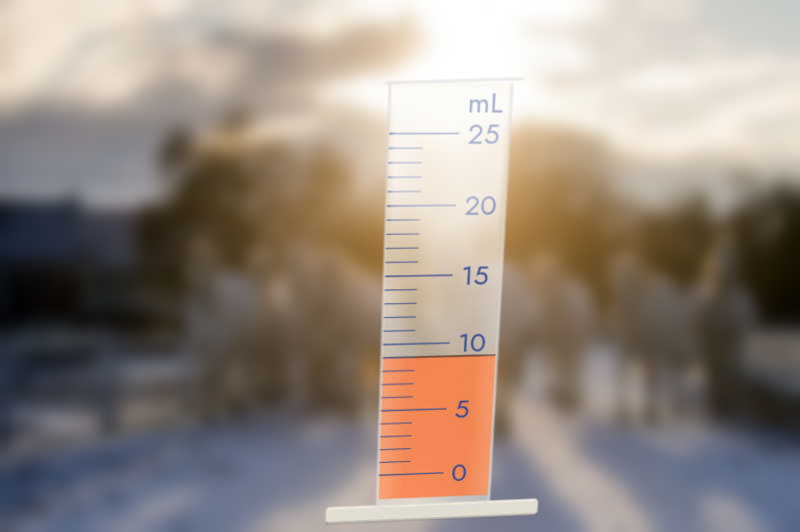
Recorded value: 9; mL
